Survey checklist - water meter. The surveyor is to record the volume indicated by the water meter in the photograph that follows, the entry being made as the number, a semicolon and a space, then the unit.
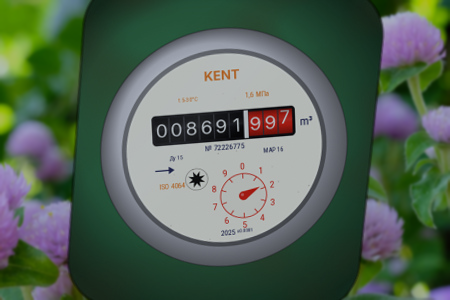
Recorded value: 8691.9971; m³
